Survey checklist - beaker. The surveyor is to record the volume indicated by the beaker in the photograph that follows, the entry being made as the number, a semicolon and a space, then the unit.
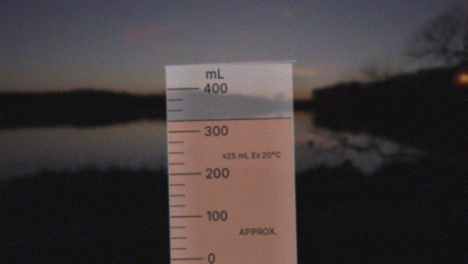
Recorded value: 325; mL
